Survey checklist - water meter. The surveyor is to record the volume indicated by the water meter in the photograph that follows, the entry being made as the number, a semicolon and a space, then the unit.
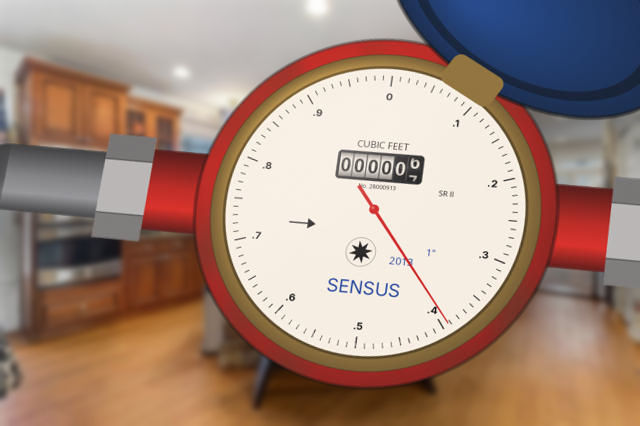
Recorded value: 6.39; ft³
